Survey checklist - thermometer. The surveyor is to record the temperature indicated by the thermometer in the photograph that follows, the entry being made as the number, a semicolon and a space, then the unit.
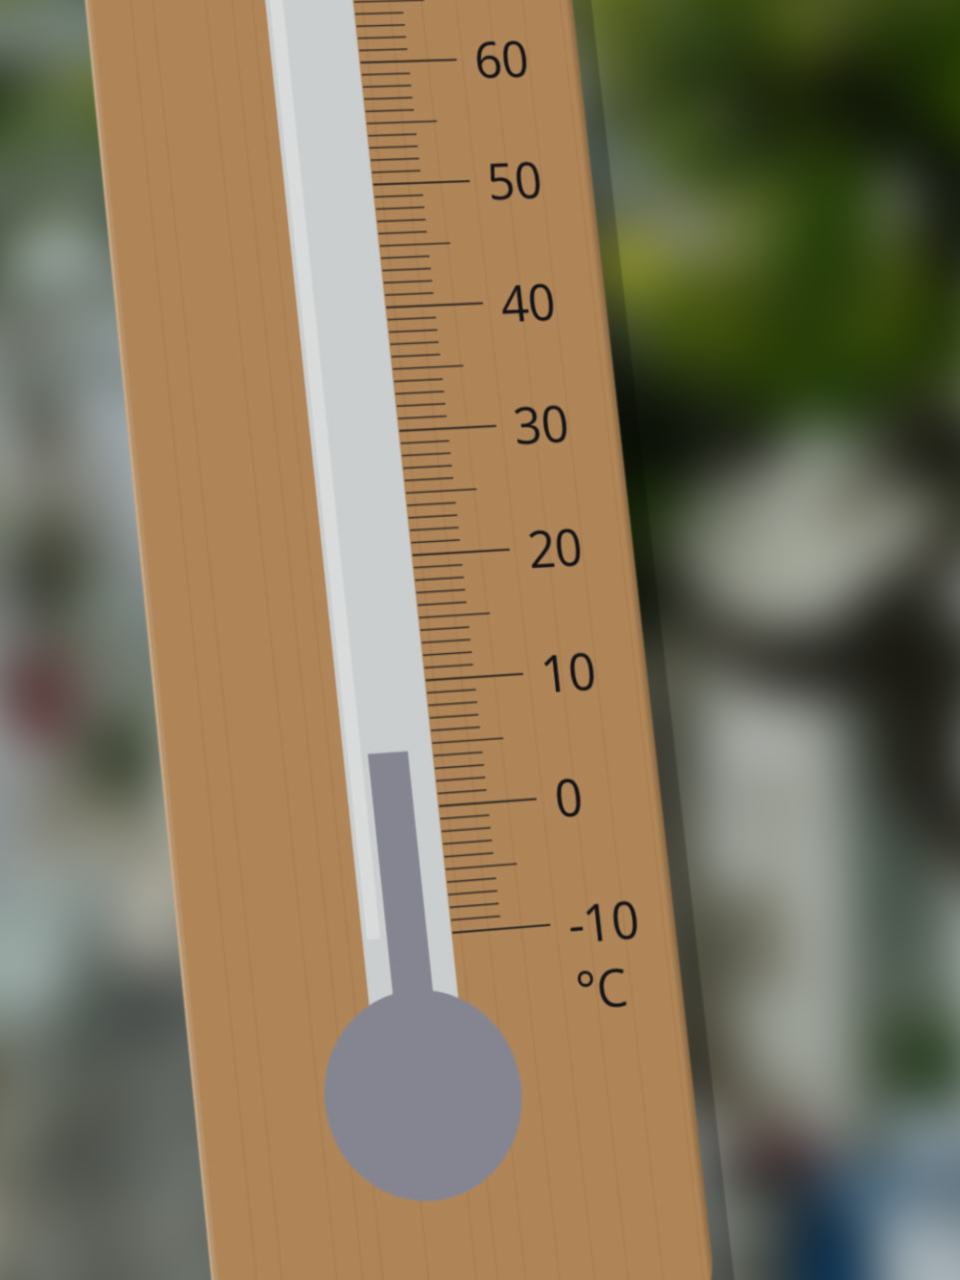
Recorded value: 4.5; °C
